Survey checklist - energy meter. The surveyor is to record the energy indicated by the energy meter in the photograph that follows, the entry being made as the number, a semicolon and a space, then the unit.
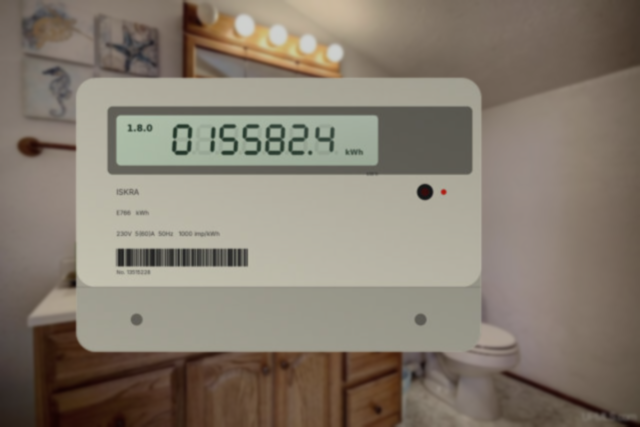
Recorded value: 15582.4; kWh
